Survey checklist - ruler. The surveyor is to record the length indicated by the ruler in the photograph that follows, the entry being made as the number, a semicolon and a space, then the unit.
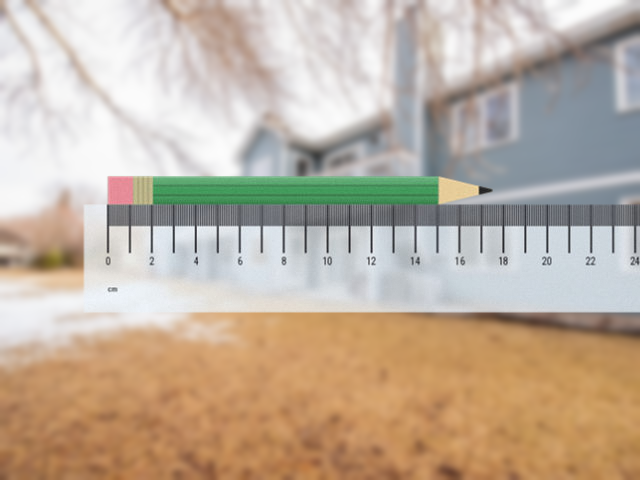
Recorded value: 17.5; cm
